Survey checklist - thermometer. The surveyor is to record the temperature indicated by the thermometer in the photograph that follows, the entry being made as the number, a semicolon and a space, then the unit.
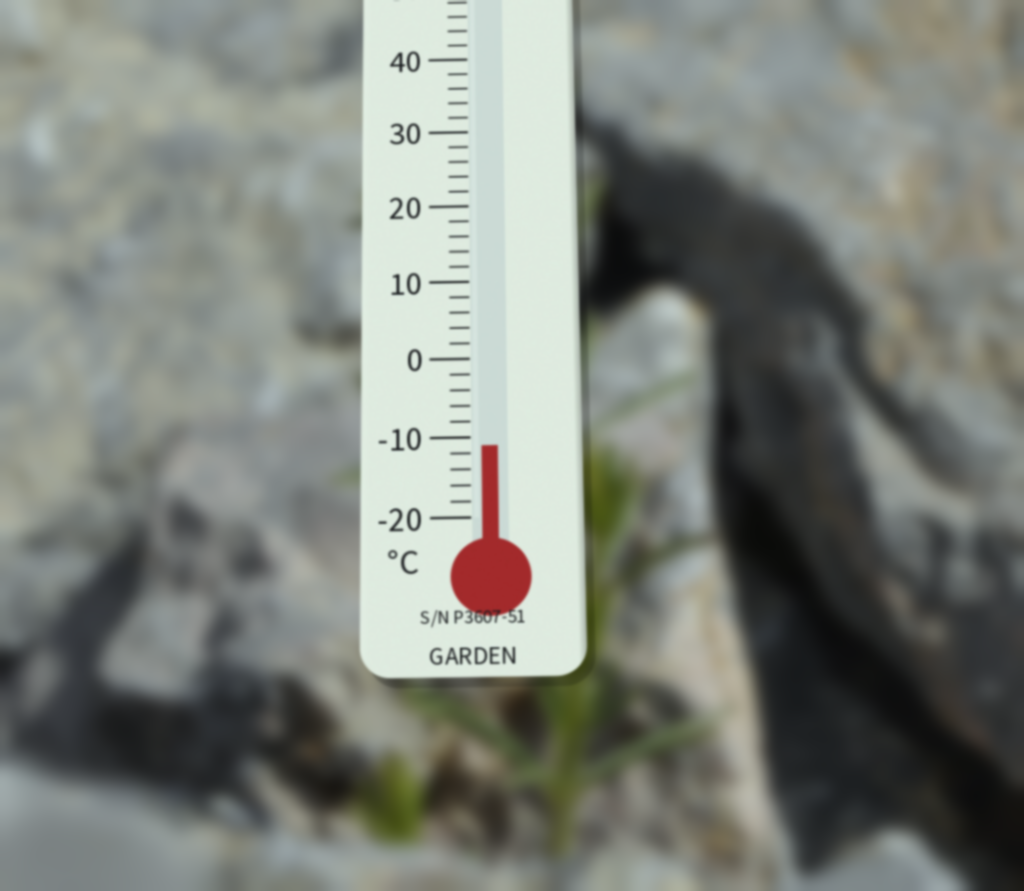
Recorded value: -11; °C
